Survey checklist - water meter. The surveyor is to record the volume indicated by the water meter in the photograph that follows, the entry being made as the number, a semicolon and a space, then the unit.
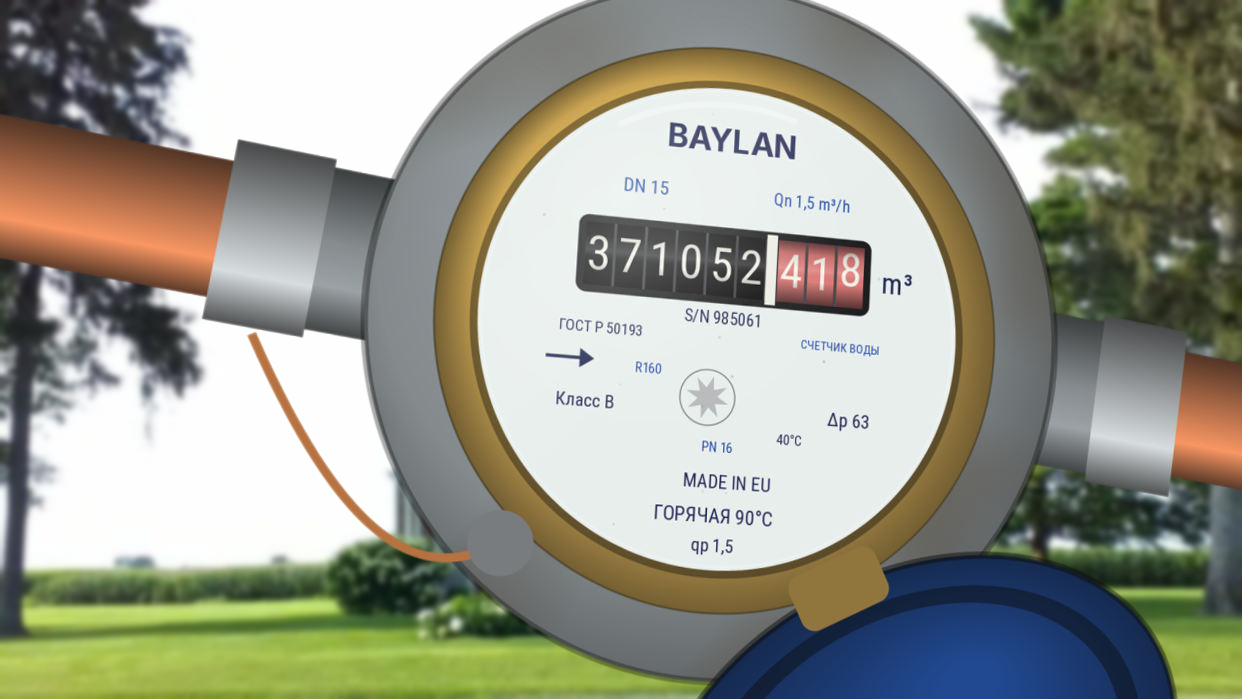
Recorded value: 371052.418; m³
